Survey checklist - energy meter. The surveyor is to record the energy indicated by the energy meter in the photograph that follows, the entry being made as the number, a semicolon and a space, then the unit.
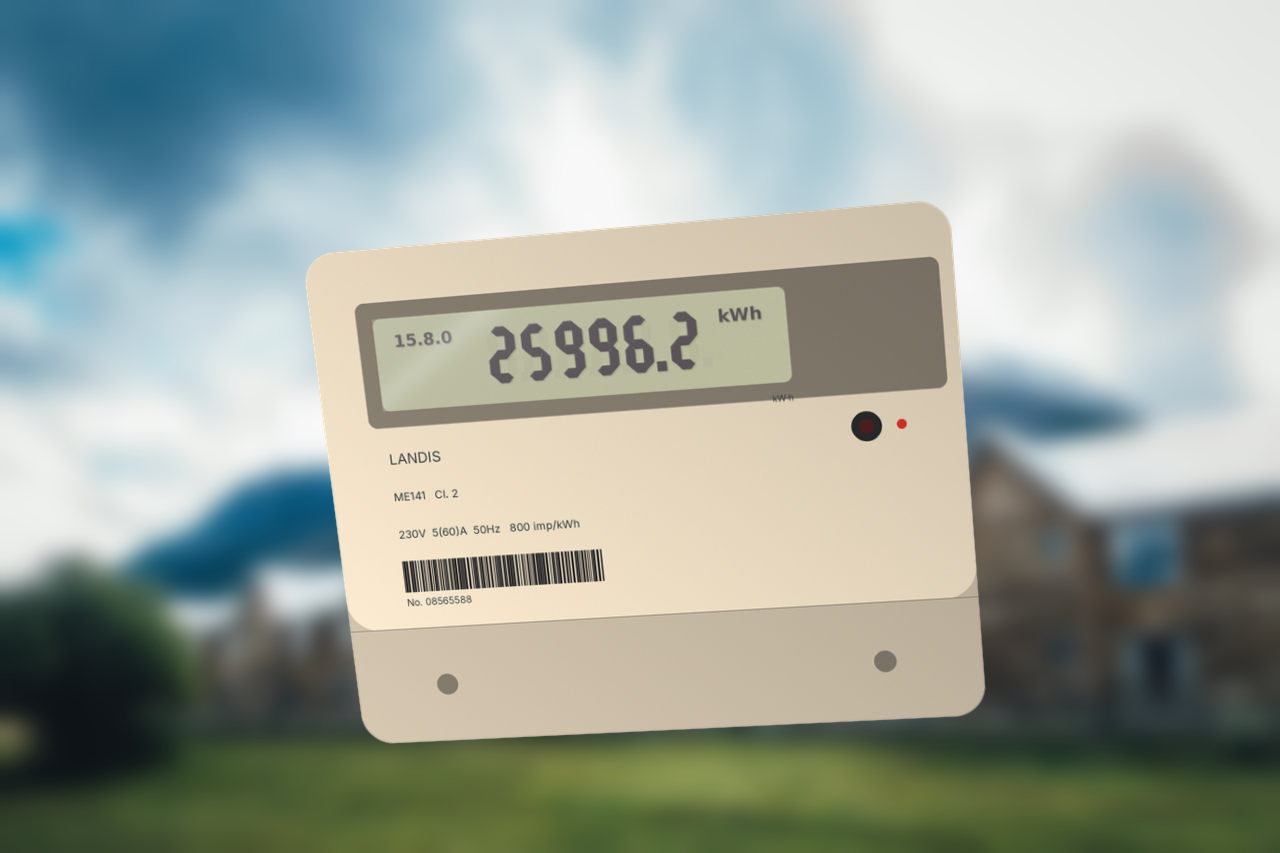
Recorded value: 25996.2; kWh
